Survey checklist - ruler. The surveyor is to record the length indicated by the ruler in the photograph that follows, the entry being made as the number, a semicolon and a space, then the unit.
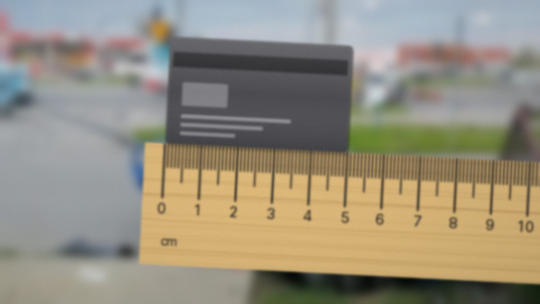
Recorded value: 5; cm
